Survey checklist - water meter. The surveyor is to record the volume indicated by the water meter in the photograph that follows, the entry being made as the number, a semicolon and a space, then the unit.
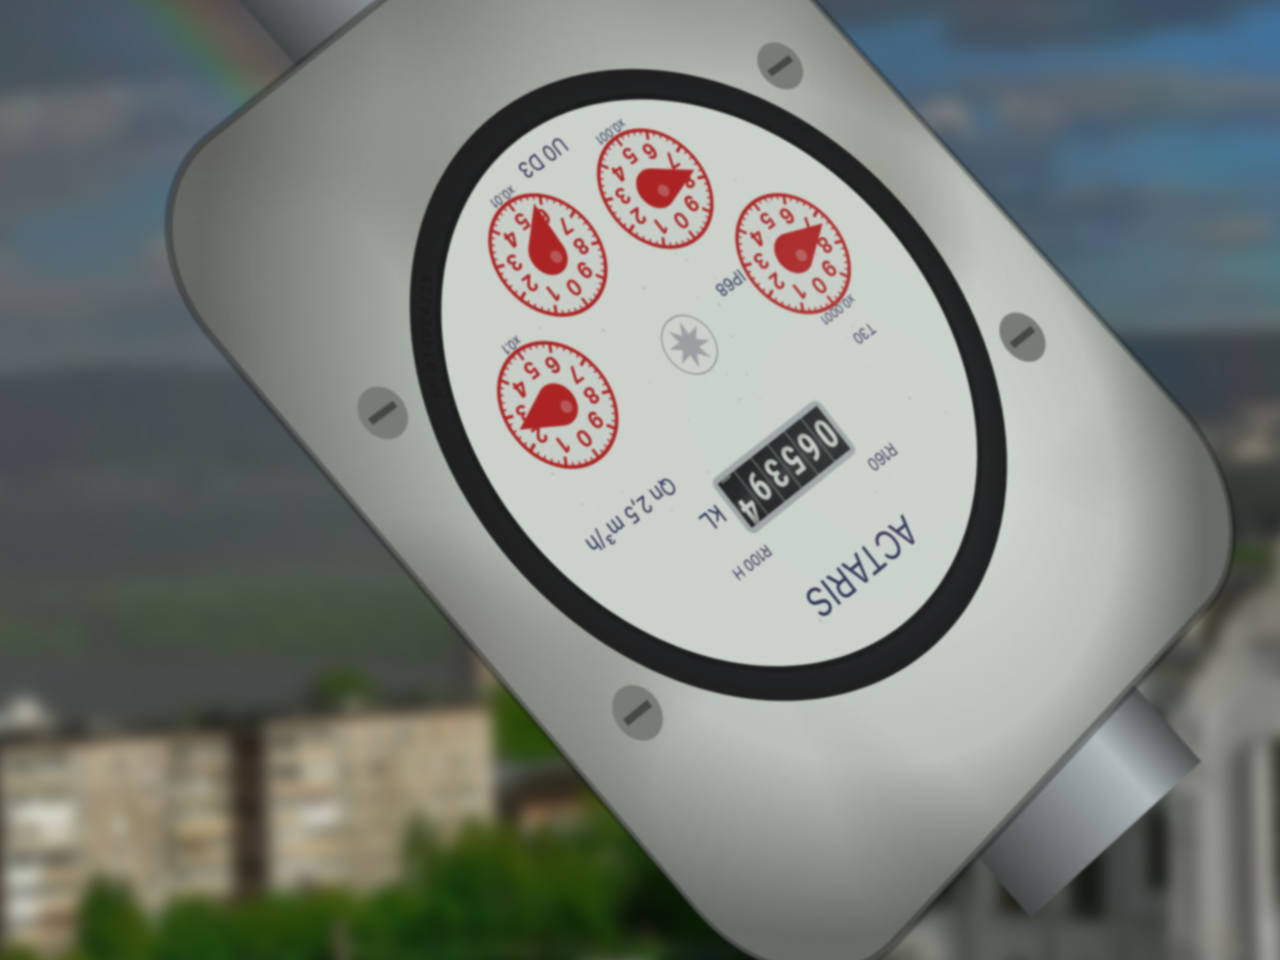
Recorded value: 65394.2577; kL
